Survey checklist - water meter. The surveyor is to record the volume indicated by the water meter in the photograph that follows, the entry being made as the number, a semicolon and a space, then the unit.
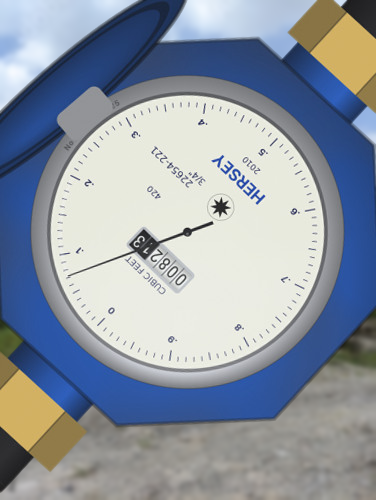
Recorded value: 8213.07; ft³
